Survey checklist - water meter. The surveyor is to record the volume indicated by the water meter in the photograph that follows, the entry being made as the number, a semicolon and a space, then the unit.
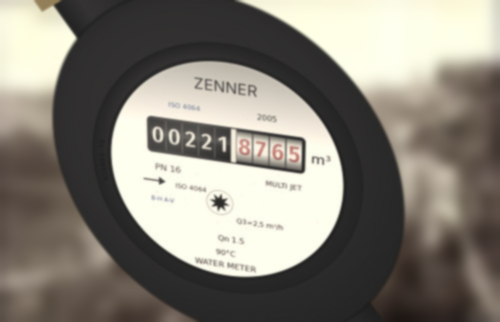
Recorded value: 221.8765; m³
